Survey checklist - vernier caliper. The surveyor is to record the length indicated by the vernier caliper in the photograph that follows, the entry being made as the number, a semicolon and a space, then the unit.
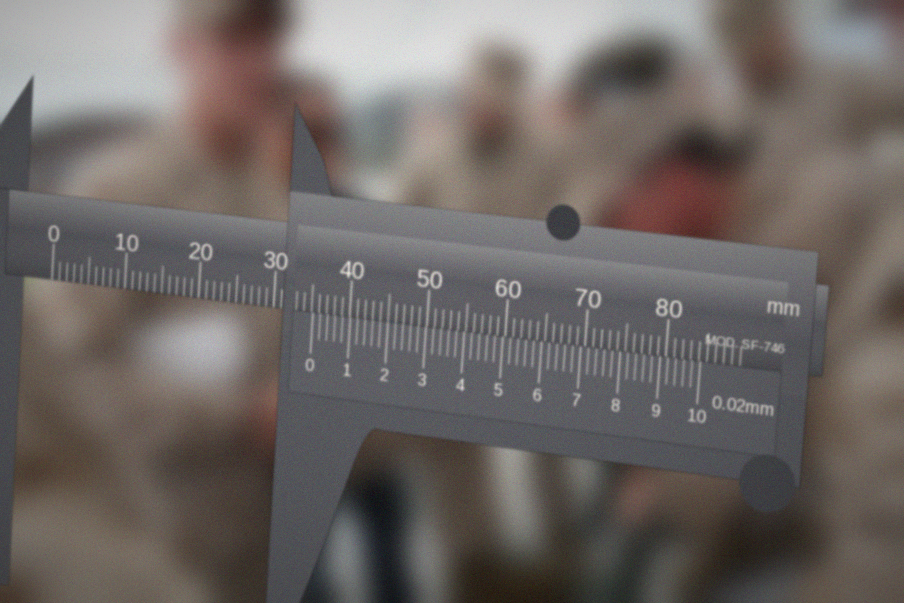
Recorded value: 35.2; mm
